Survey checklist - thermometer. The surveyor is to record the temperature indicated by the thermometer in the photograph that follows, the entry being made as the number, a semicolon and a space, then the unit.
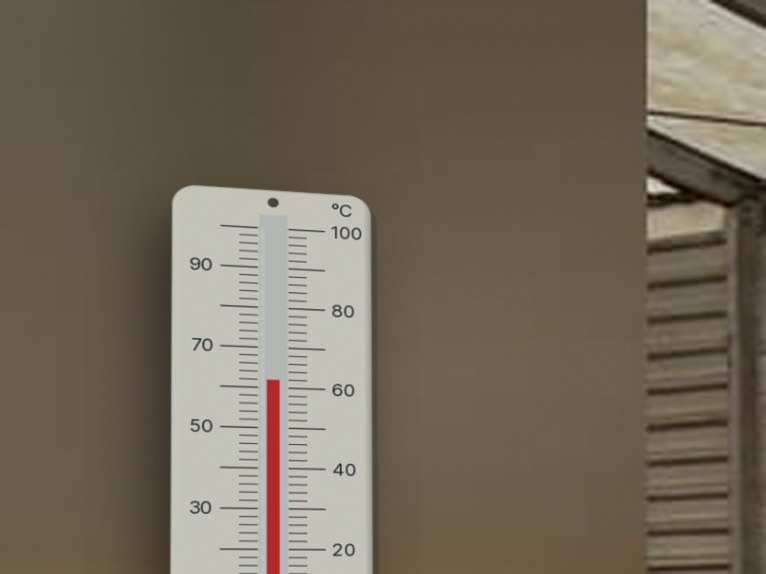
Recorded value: 62; °C
